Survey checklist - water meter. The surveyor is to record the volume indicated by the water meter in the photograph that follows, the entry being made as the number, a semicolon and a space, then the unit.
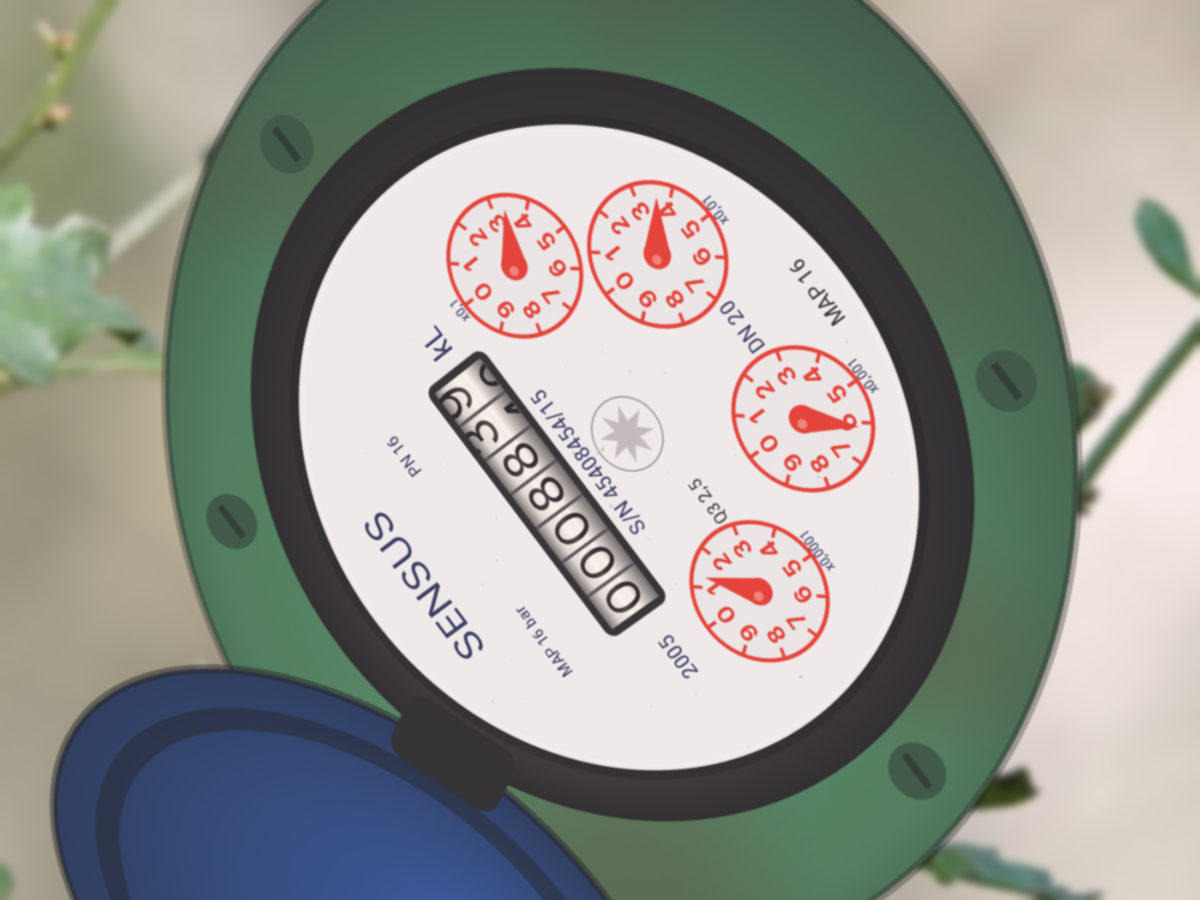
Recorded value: 8839.3361; kL
